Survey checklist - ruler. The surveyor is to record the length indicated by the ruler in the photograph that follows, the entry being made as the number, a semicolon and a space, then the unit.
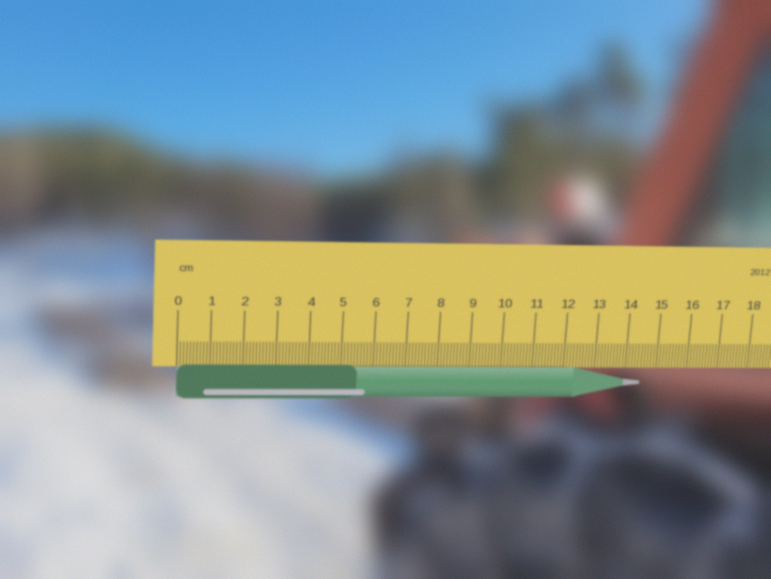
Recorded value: 14.5; cm
